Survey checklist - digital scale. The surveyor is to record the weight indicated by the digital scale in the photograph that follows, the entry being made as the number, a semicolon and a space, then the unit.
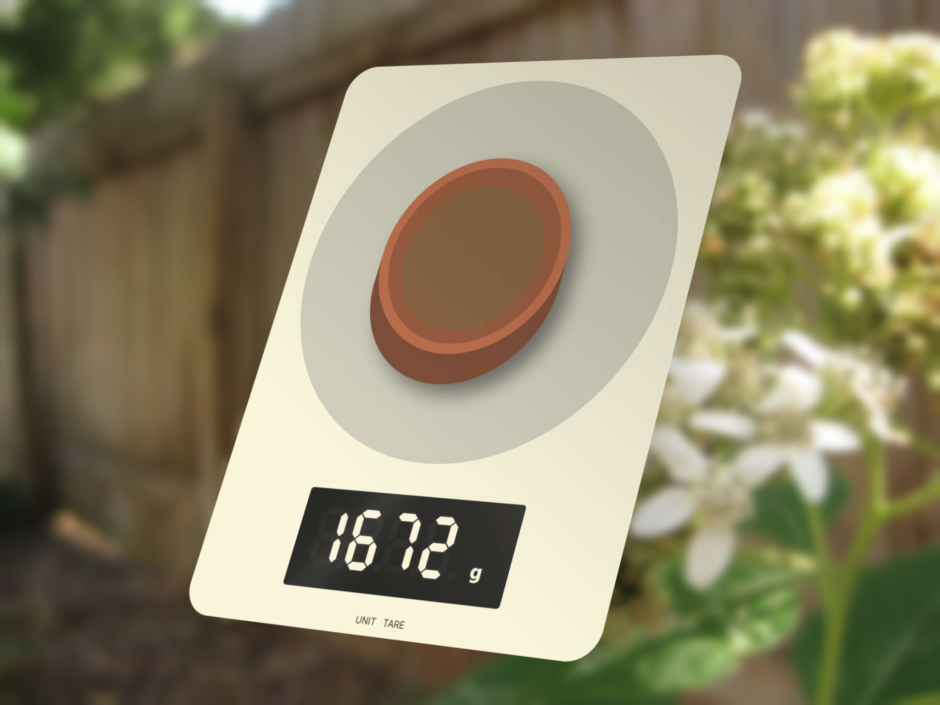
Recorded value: 1672; g
